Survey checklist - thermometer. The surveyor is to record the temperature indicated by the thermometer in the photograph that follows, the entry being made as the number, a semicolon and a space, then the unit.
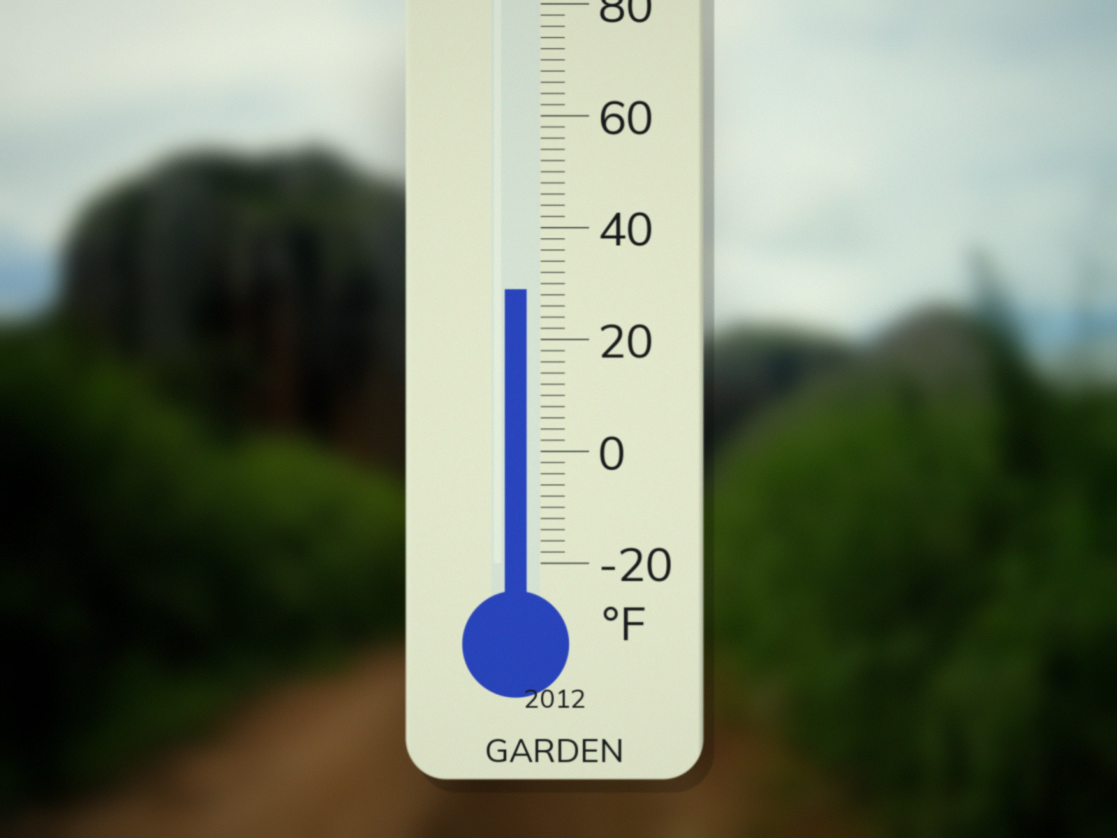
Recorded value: 29; °F
